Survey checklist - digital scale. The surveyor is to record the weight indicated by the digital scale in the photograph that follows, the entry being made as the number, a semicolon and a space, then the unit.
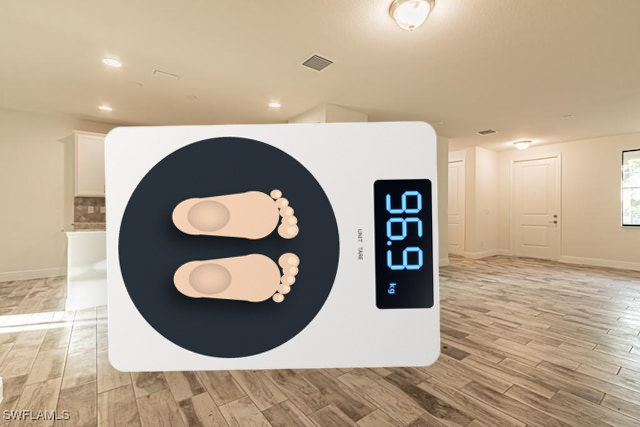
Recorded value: 96.9; kg
